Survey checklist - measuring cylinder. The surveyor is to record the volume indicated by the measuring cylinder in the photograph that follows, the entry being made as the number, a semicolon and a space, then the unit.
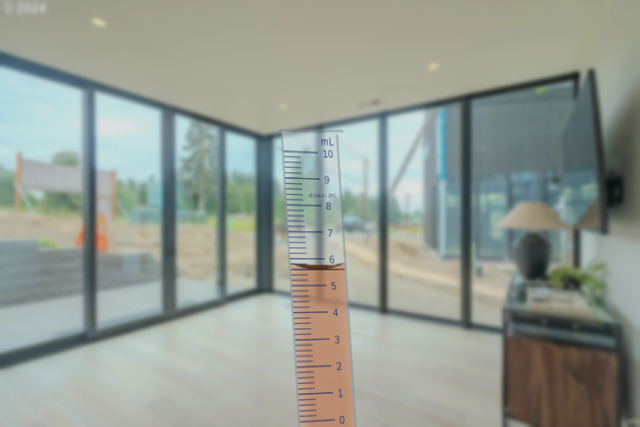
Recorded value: 5.6; mL
